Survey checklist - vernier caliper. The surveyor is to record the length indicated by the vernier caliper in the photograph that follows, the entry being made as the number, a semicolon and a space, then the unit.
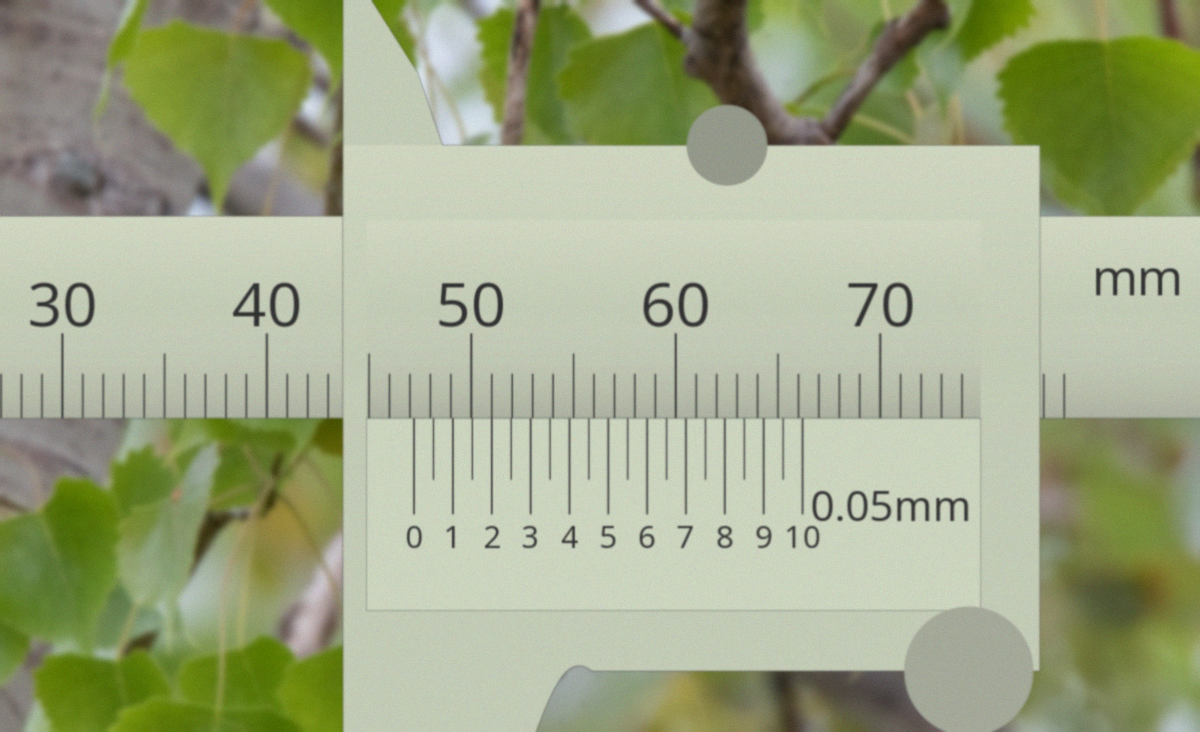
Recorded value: 47.2; mm
